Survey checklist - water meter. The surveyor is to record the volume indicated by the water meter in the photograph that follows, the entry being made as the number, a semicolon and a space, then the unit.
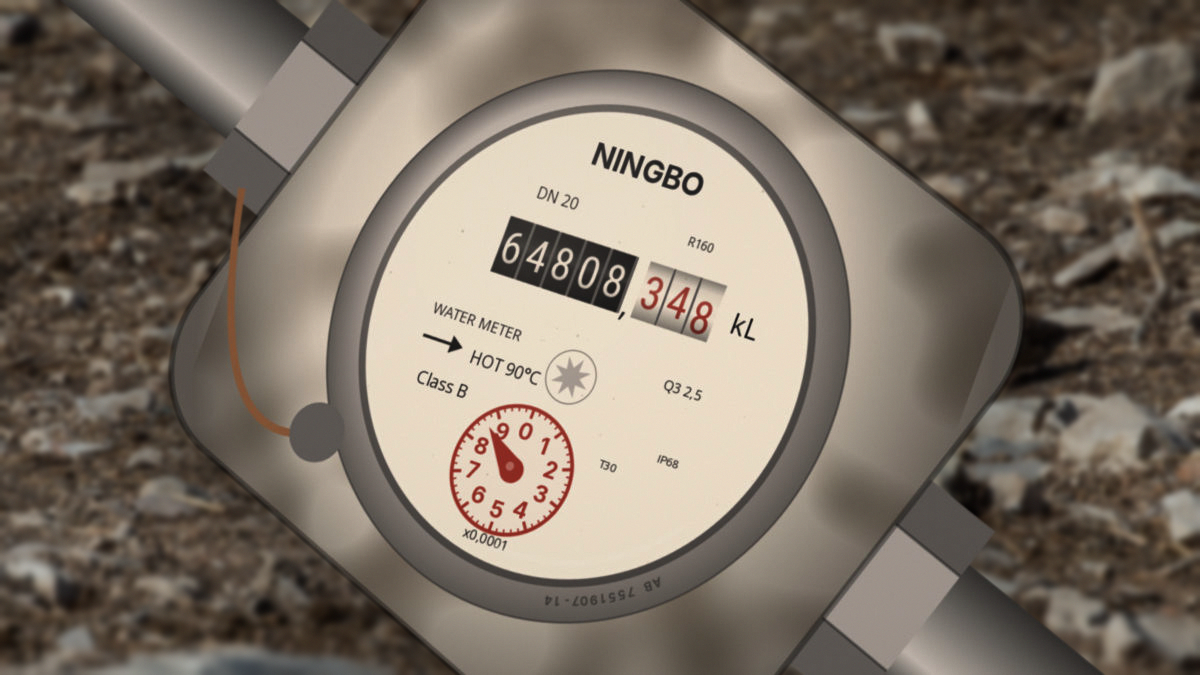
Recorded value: 64808.3478; kL
